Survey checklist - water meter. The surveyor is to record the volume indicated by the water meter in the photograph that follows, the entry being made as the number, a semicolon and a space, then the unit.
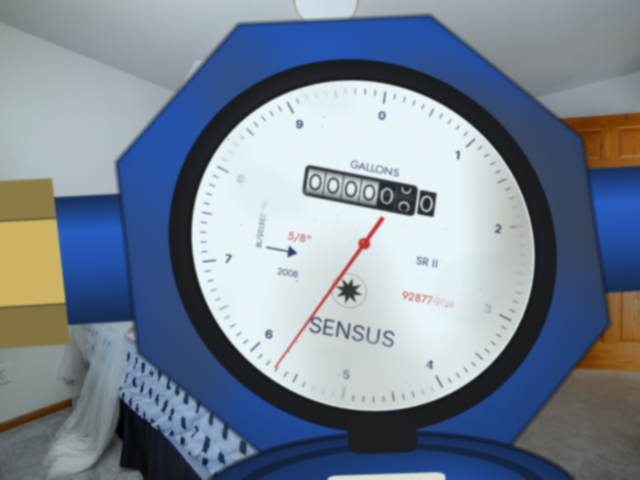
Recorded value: 85.7; gal
